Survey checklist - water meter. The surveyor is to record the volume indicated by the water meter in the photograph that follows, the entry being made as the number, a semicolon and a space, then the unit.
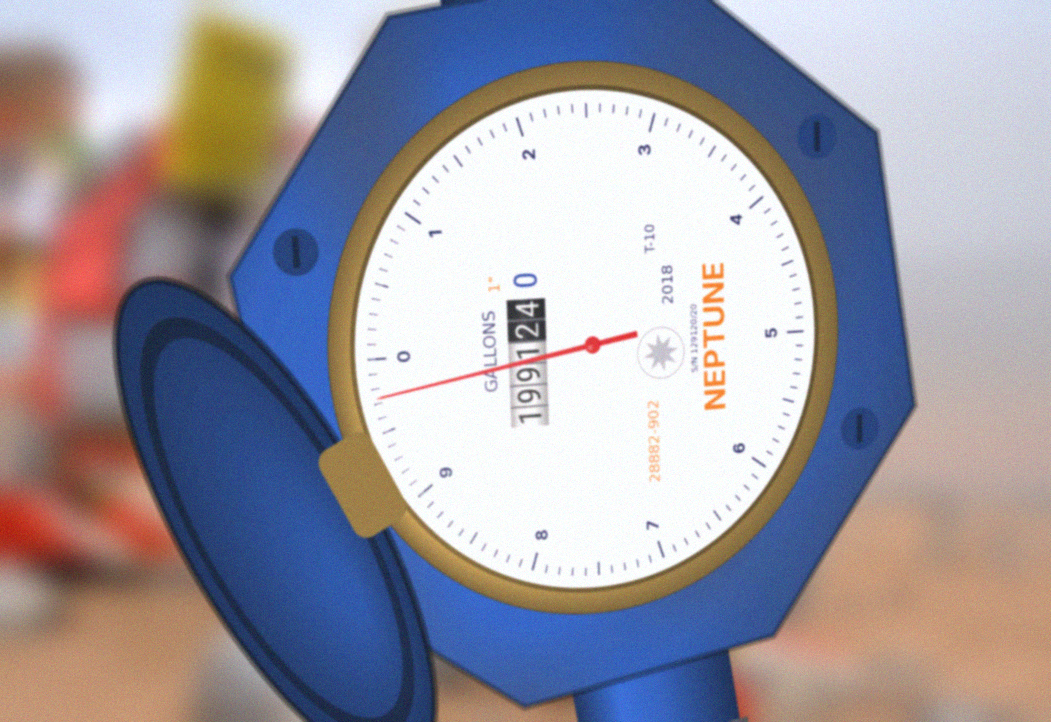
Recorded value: 1991239.7; gal
